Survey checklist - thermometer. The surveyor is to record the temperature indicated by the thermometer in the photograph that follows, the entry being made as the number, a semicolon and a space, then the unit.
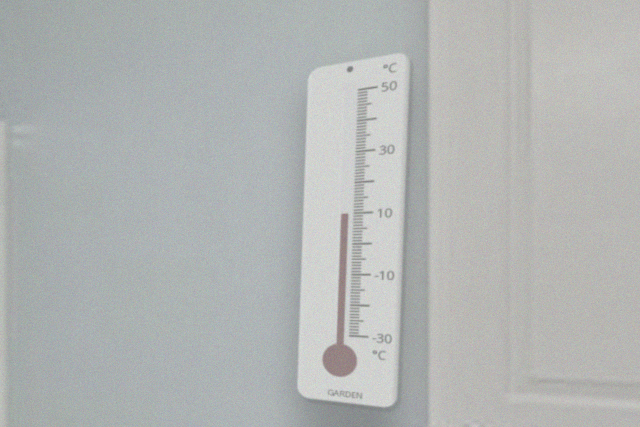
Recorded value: 10; °C
